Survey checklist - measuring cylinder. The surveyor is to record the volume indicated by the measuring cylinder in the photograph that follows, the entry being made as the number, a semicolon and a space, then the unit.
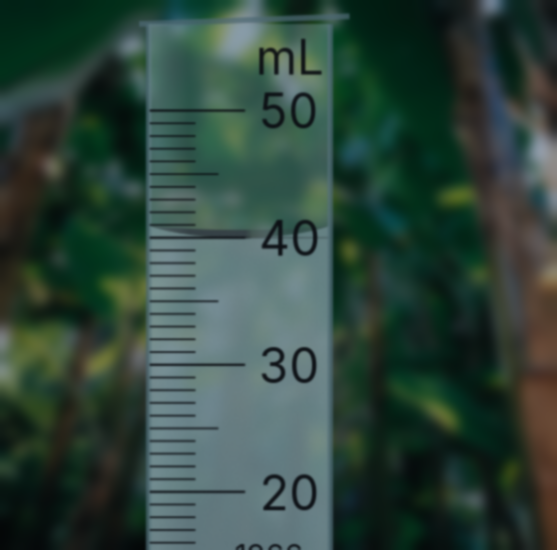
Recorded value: 40; mL
